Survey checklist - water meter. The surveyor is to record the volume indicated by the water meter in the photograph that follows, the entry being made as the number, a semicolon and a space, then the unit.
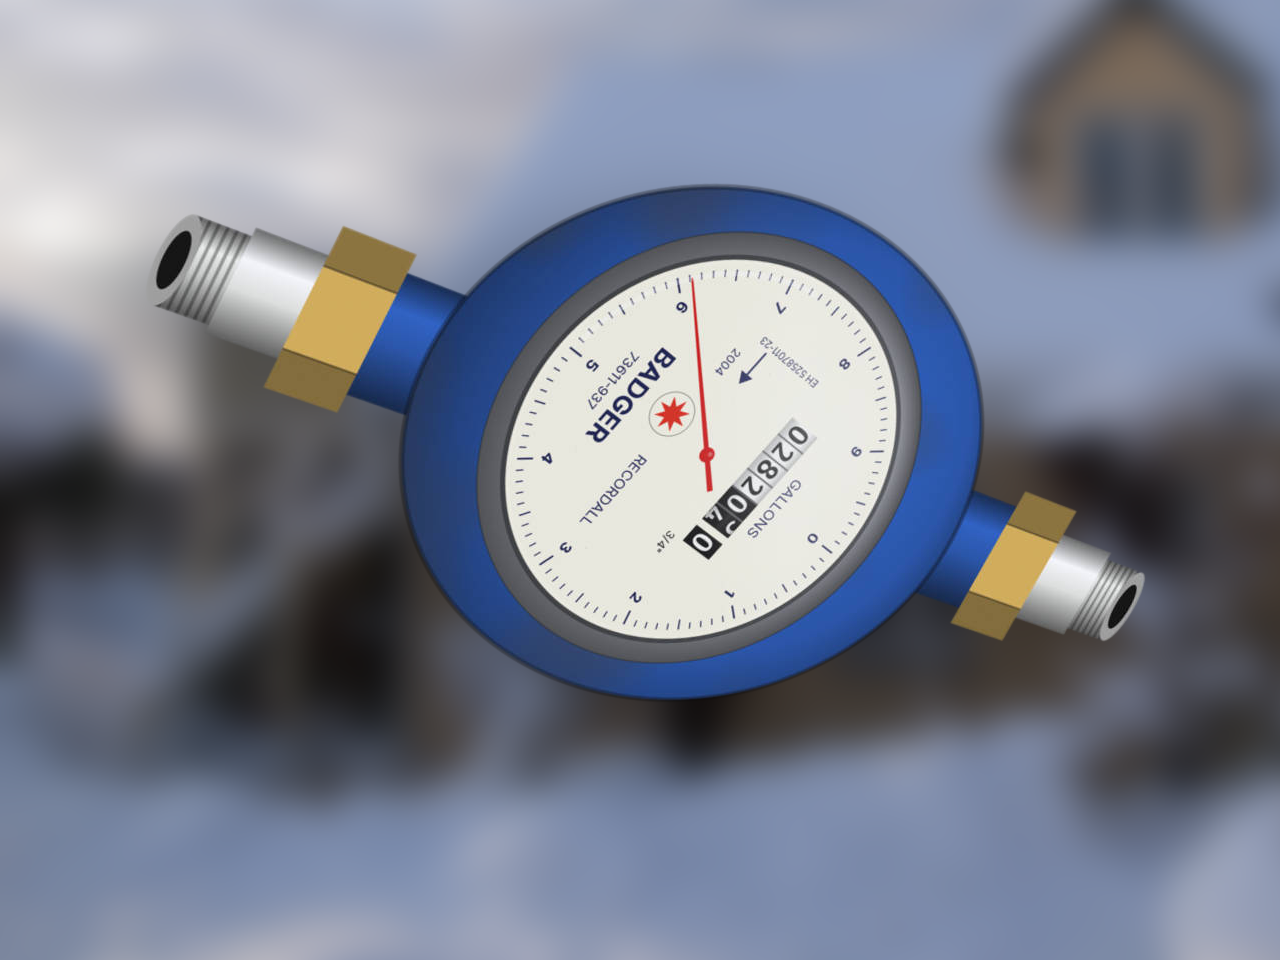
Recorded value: 282036.1; gal
